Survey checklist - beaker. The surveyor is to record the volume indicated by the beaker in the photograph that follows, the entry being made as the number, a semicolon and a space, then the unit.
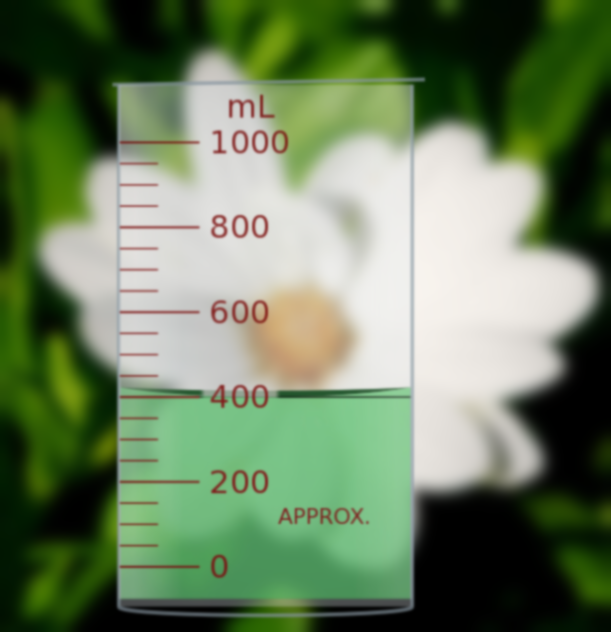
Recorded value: 400; mL
